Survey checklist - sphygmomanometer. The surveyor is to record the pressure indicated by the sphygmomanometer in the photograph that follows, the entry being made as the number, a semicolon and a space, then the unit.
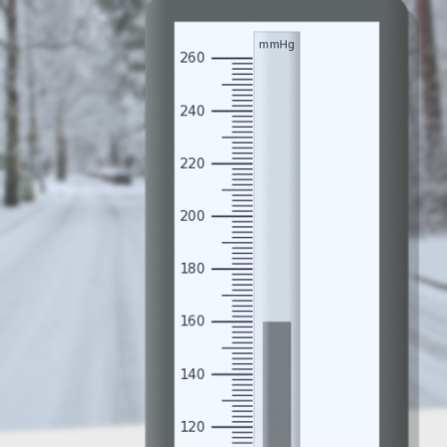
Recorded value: 160; mmHg
